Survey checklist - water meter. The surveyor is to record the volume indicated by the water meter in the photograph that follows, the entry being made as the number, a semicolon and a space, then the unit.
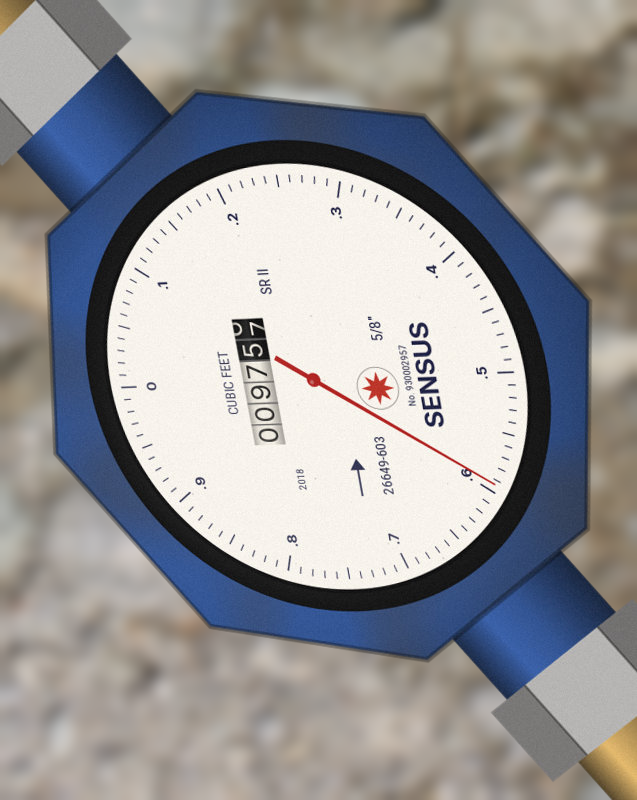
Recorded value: 9756.59; ft³
